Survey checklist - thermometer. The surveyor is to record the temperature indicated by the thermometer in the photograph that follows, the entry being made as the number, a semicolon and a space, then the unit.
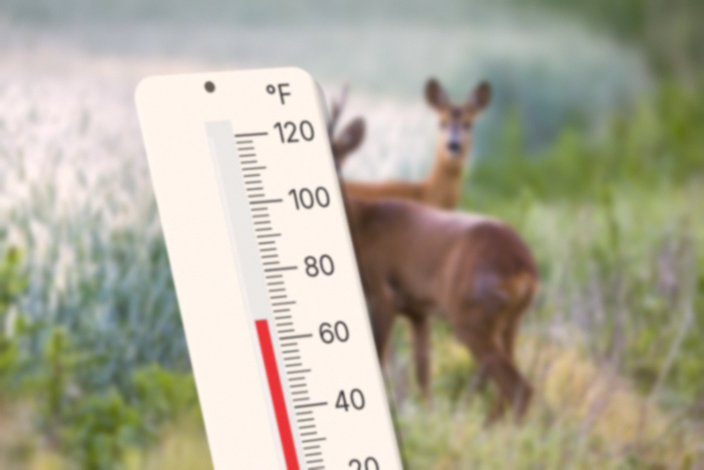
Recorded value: 66; °F
